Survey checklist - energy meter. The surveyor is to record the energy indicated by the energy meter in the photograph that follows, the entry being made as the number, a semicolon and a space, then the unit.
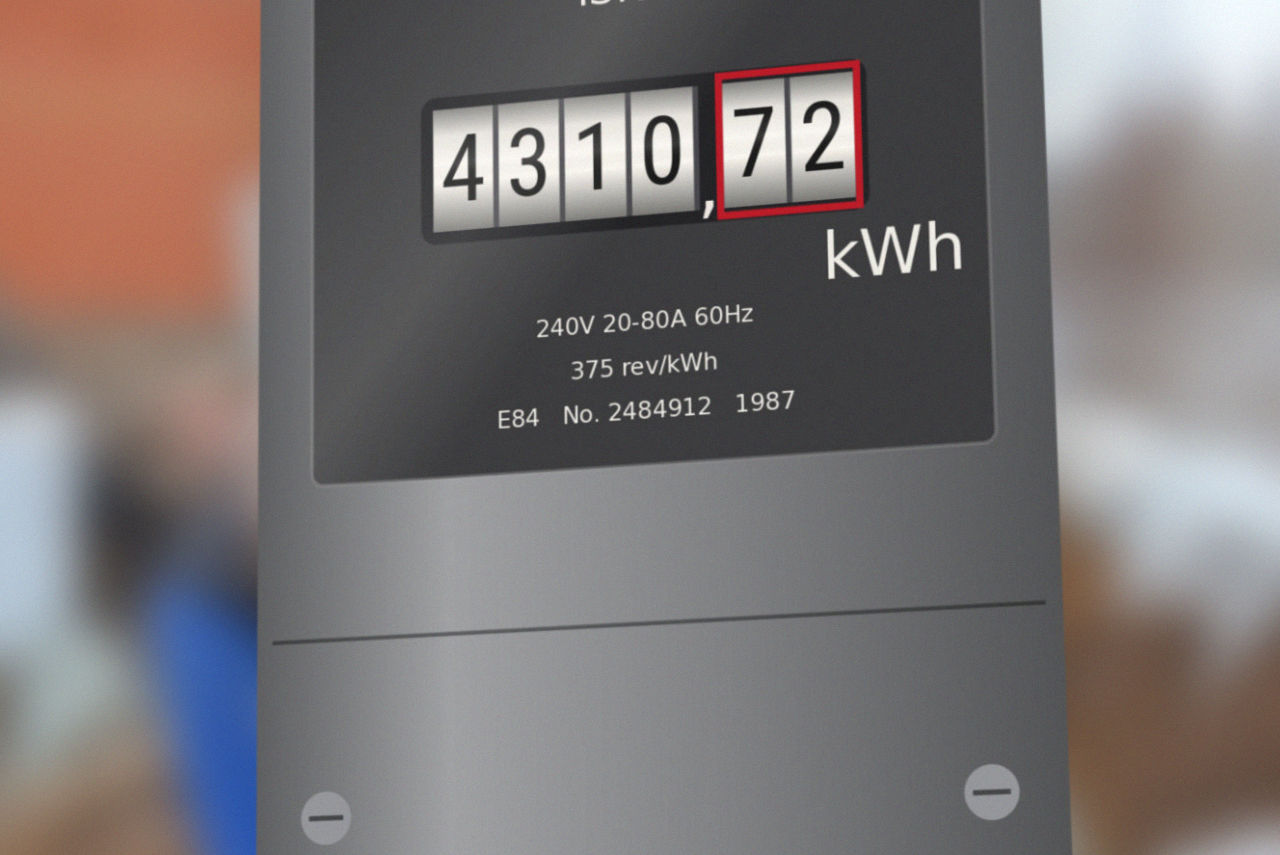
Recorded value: 4310.72; kWh
